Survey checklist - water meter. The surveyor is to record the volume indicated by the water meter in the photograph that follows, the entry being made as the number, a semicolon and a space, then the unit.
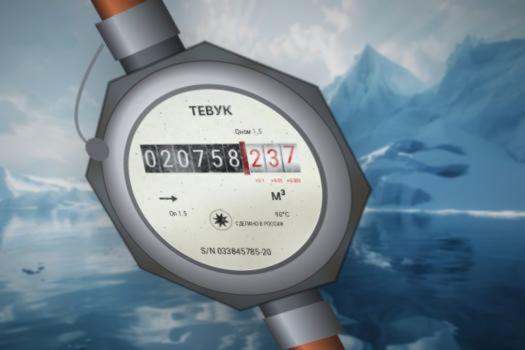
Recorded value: 20758.237; m³
